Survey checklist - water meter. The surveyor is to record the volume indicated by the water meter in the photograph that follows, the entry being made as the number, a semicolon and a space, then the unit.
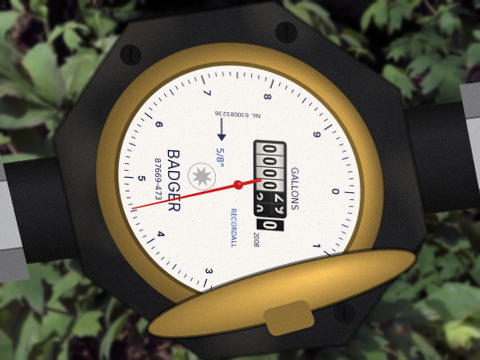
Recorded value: 294.5; gal
